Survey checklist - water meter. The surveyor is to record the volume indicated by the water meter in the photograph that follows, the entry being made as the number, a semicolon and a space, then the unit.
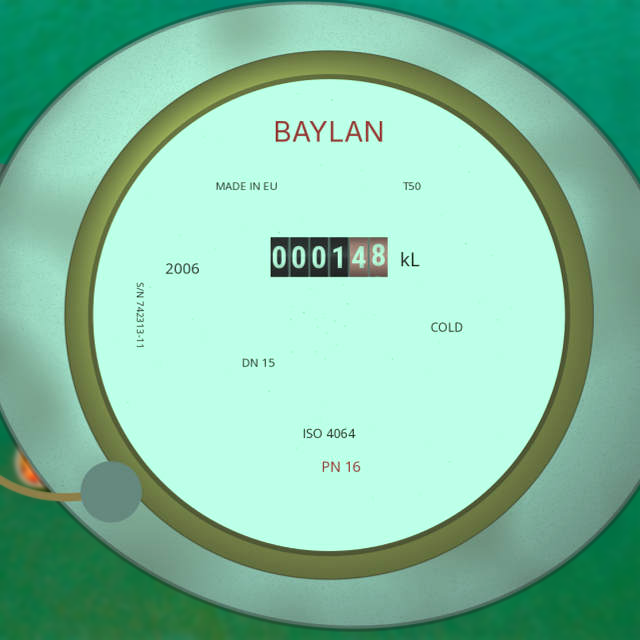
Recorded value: 1.48; kL
